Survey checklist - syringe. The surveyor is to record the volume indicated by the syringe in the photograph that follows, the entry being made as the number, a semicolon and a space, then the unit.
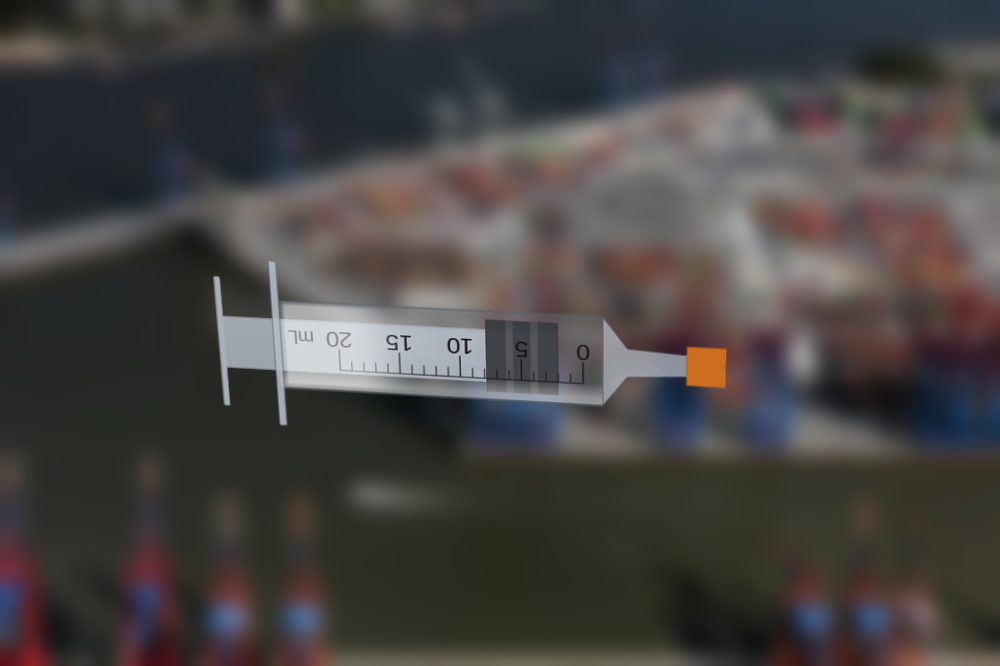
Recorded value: 2; mL
